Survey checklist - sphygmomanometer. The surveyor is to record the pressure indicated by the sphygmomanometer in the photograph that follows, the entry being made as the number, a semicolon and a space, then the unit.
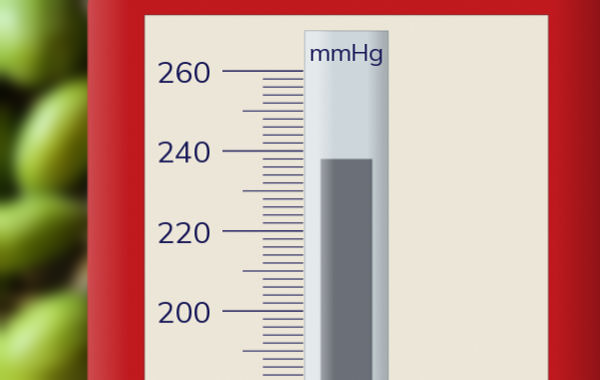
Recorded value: 238; mmHg
